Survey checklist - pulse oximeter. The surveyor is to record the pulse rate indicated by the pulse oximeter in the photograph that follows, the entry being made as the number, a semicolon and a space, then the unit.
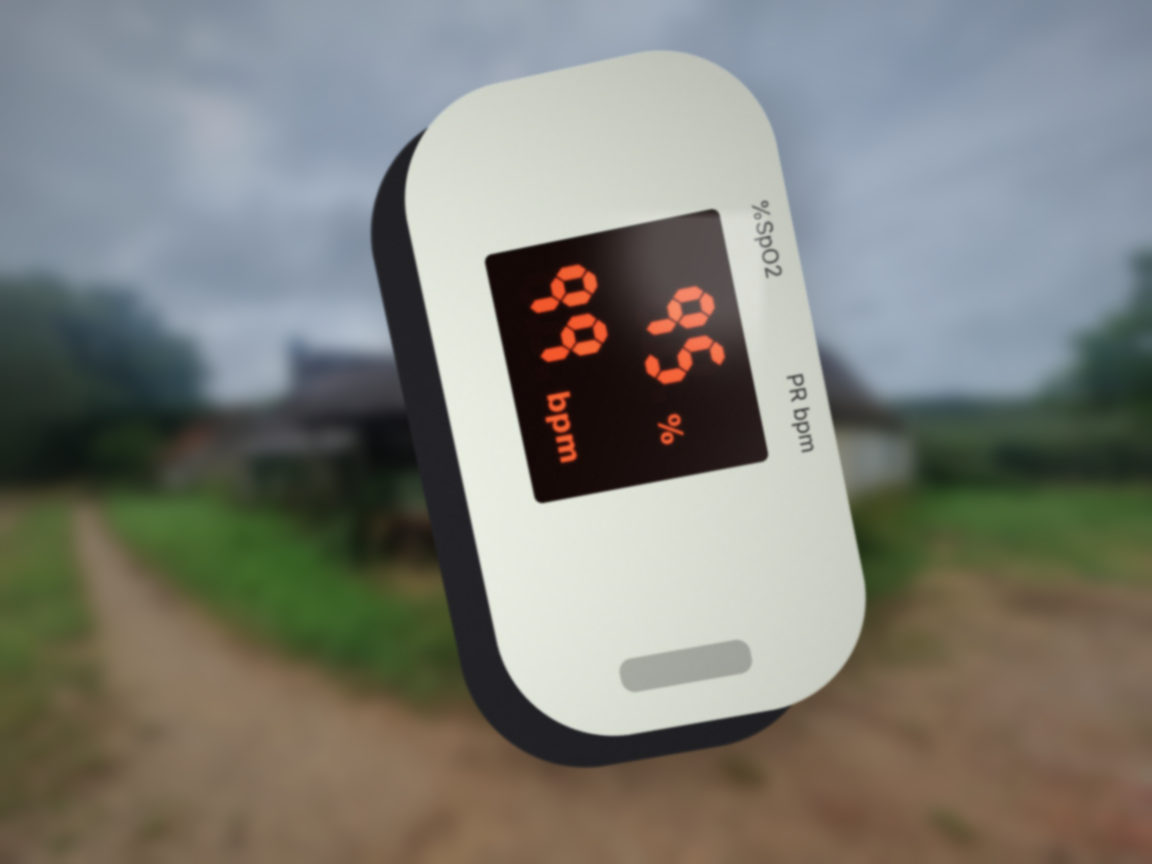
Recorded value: 99; bpm
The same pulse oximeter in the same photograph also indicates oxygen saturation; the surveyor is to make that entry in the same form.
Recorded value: 95; %
